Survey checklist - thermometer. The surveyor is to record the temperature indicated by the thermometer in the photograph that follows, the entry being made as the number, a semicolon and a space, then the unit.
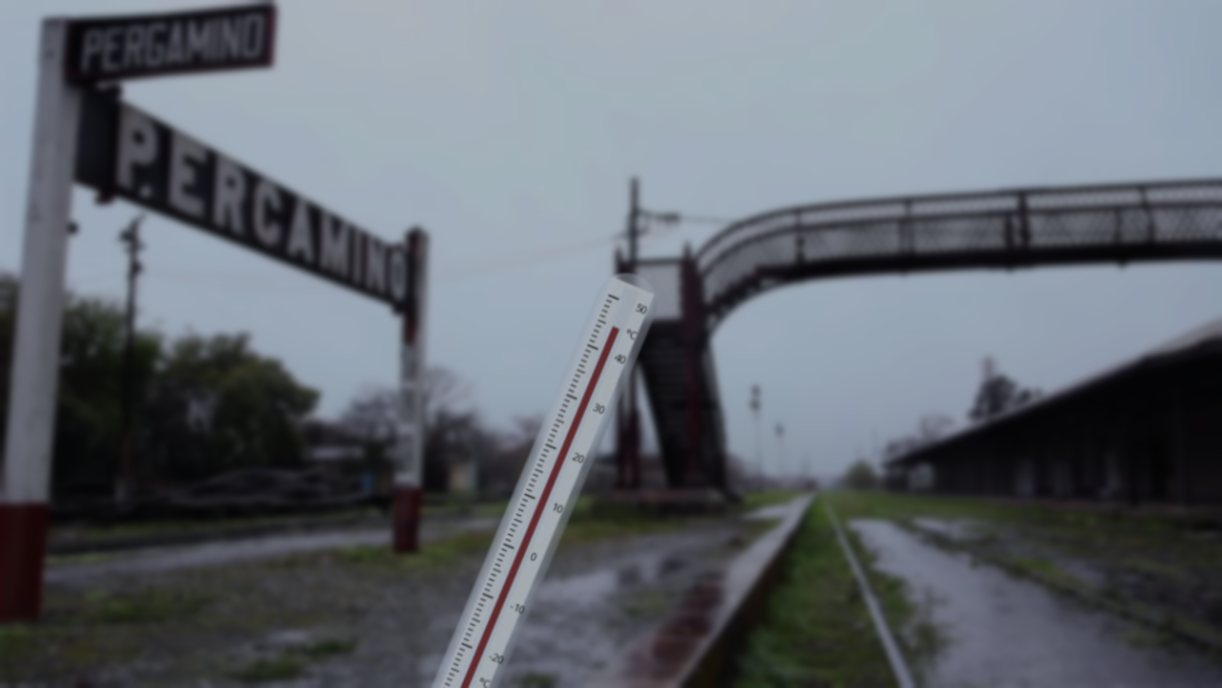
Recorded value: 45; °C
